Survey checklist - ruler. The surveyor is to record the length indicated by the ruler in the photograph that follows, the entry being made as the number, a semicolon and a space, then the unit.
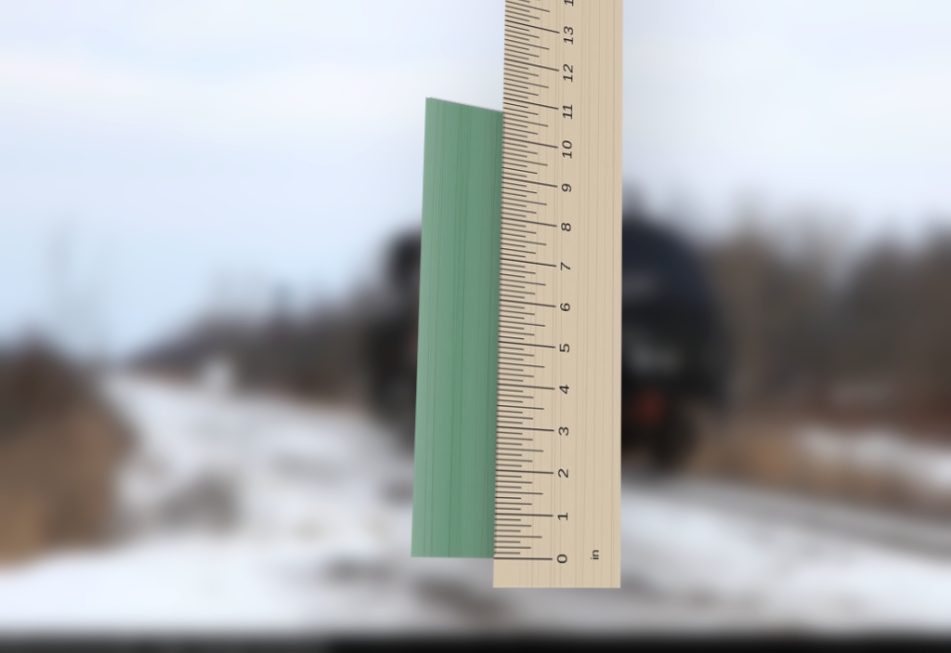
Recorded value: 10.625; in
